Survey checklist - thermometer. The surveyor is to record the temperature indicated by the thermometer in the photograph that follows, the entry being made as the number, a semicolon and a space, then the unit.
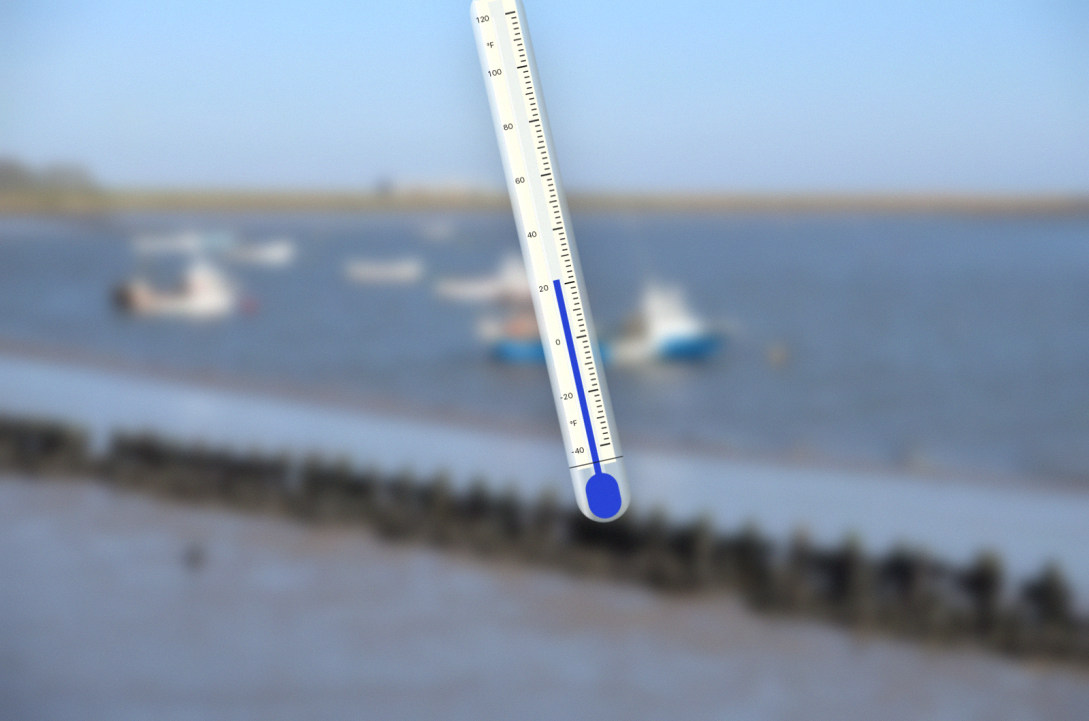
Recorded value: 22; °F
